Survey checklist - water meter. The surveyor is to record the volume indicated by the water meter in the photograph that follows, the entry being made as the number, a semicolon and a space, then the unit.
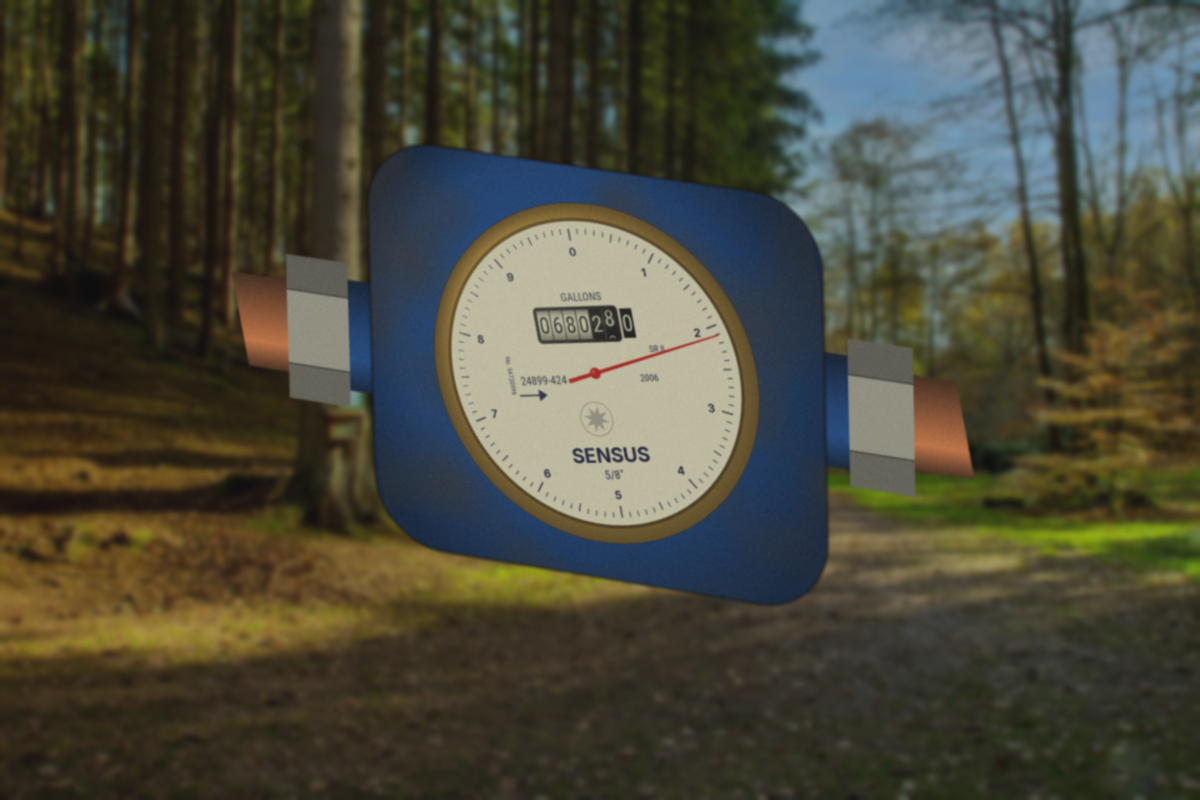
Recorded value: 680282.1; gal
